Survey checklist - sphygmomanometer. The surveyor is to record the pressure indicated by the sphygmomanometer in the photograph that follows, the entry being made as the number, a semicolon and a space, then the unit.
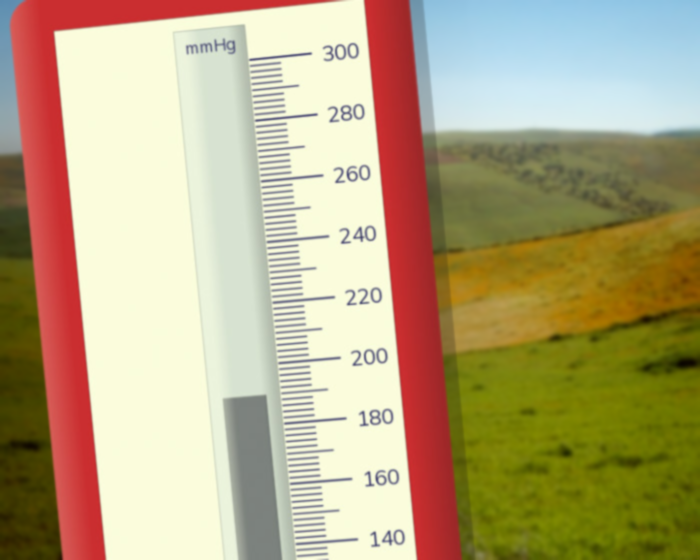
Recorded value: 190; mmHg
